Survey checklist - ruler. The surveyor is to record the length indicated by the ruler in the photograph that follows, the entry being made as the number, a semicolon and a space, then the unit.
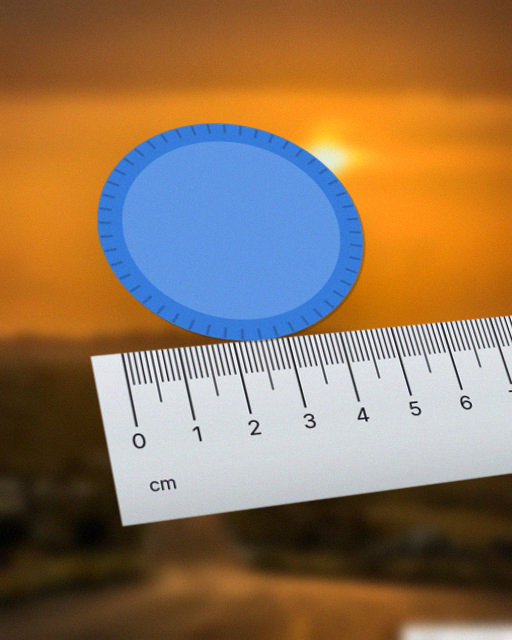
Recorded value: 5; cm
